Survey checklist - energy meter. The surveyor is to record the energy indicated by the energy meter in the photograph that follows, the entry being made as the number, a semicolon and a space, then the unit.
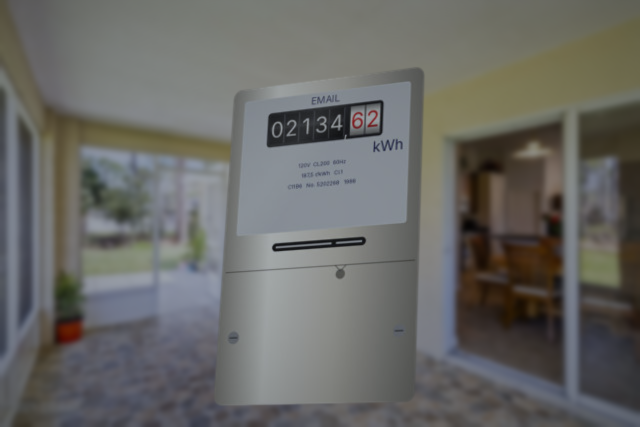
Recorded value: 2134.62; kWh
